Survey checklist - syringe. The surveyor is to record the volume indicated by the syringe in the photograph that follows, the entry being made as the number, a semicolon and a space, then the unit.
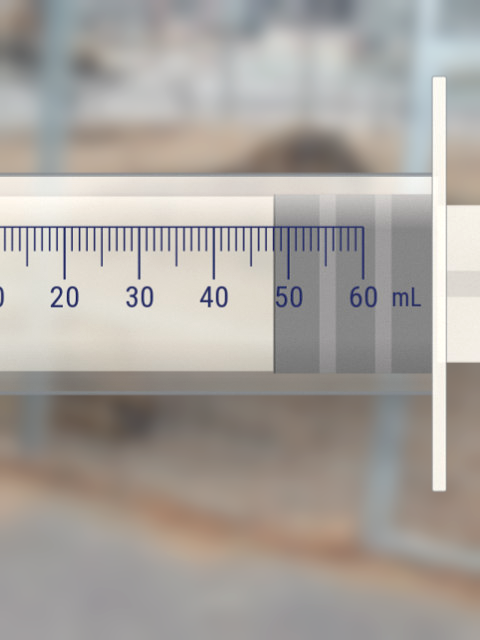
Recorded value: 48; mL
